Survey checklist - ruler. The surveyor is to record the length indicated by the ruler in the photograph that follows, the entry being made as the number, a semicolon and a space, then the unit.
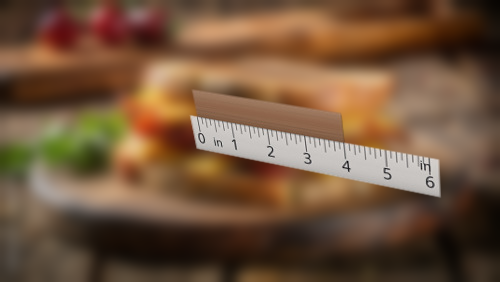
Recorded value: 4; in
